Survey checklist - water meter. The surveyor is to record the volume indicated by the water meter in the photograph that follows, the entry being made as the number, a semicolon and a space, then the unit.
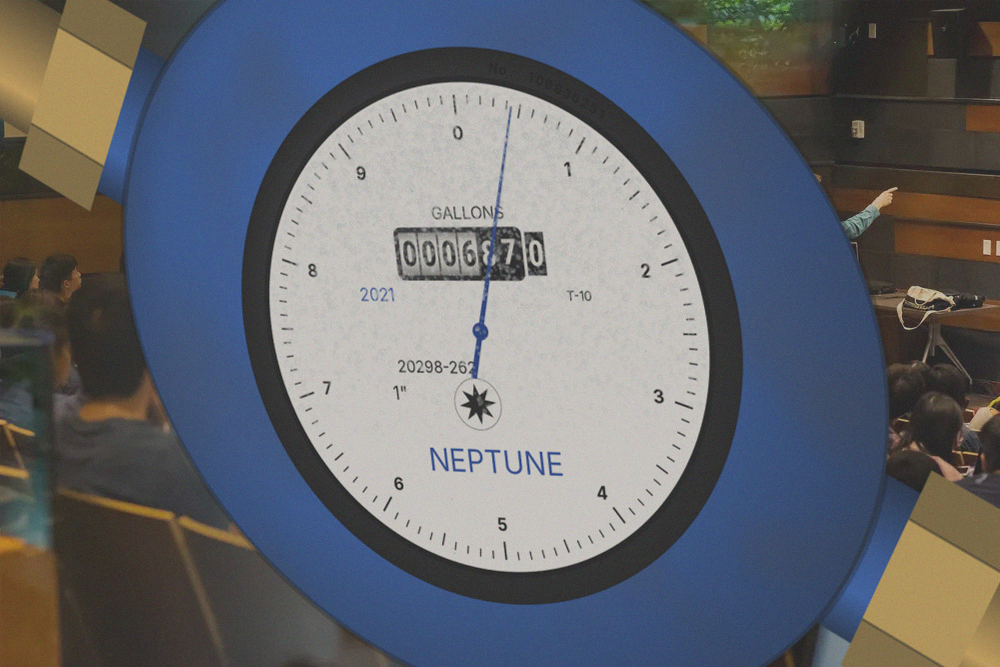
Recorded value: 6870.4; gal
